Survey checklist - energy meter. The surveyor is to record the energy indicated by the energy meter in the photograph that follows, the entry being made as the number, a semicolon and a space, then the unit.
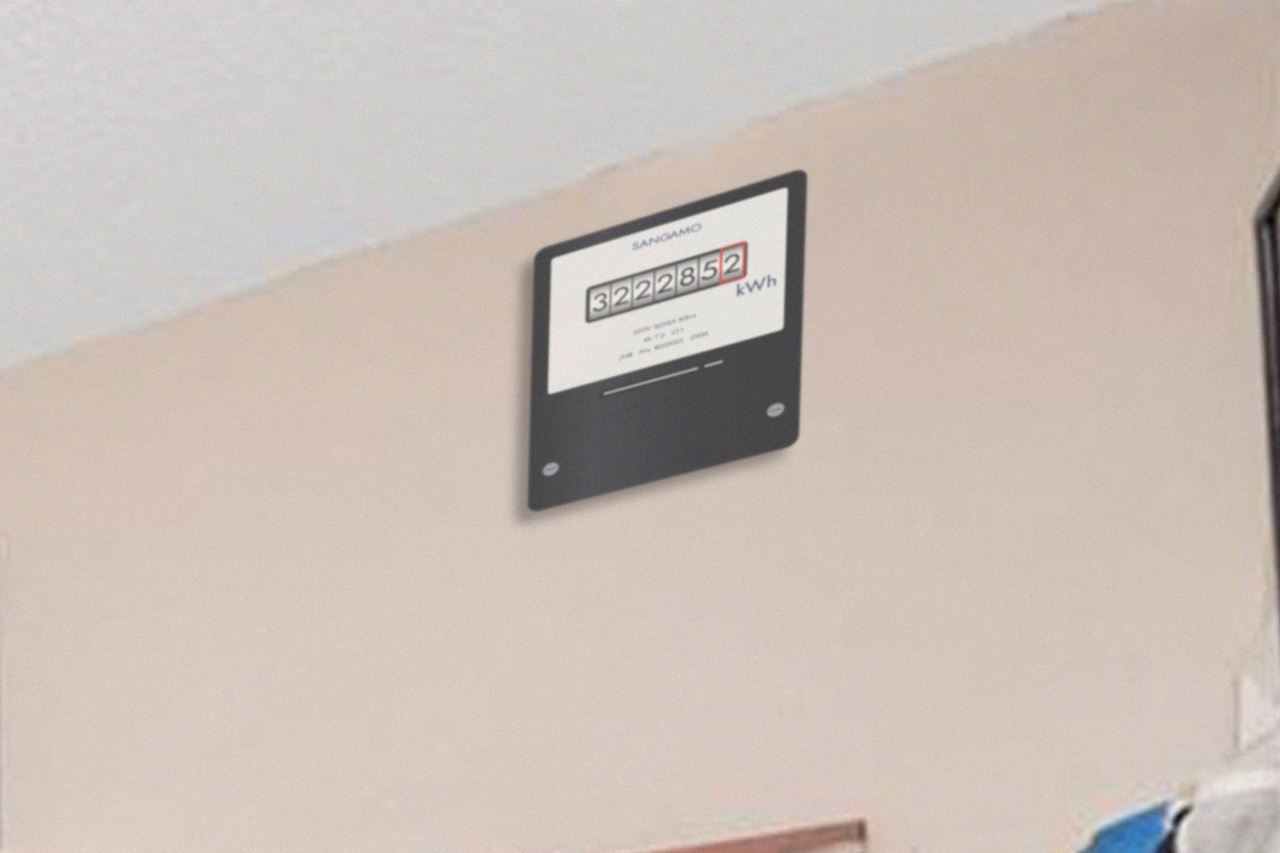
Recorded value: 322285.2; kWh
